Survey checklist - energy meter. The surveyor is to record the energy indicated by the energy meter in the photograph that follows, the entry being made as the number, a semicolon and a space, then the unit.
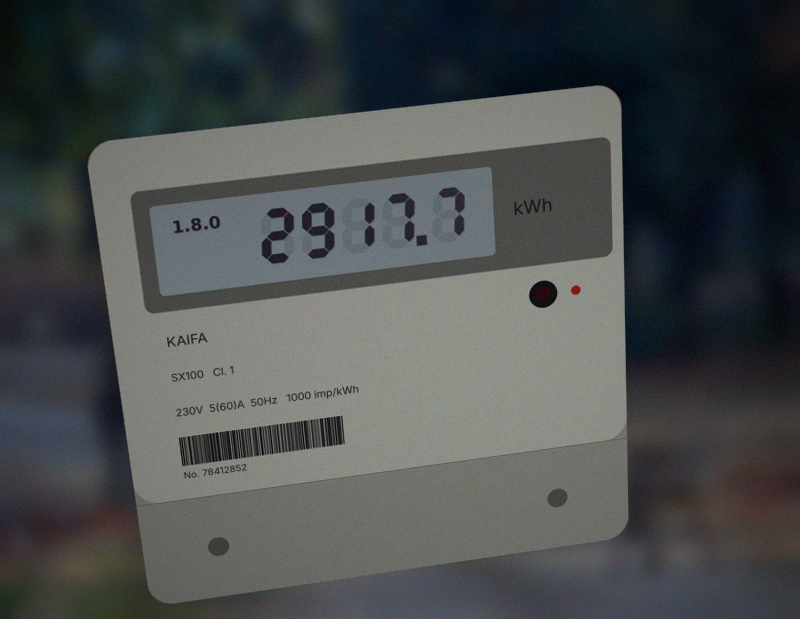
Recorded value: 2917.7; kWh
